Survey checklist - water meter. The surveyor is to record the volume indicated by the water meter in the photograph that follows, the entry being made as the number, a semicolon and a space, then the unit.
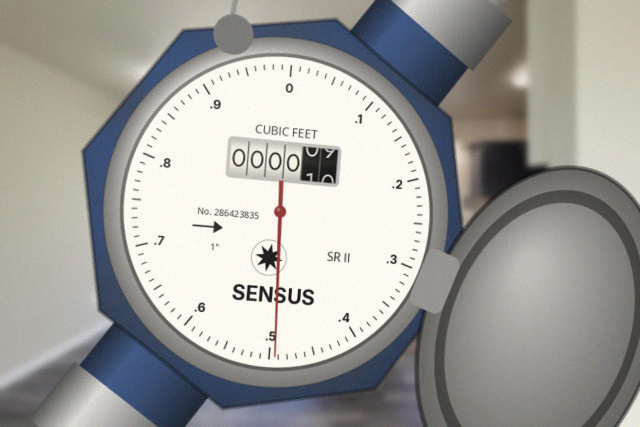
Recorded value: 9.49; ft³
